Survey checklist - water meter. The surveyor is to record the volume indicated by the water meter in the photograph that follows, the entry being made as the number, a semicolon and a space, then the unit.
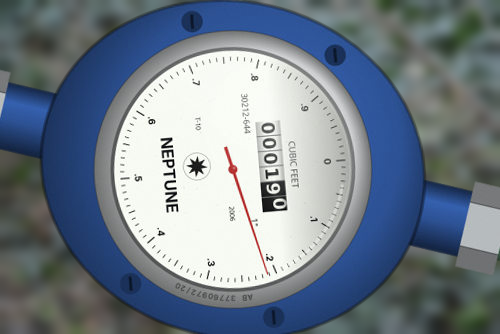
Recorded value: 190.21; ft³
